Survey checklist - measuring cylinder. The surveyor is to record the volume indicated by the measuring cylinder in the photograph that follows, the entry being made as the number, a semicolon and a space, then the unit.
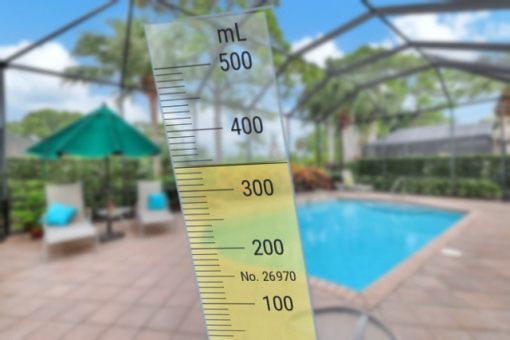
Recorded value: 340; mL
